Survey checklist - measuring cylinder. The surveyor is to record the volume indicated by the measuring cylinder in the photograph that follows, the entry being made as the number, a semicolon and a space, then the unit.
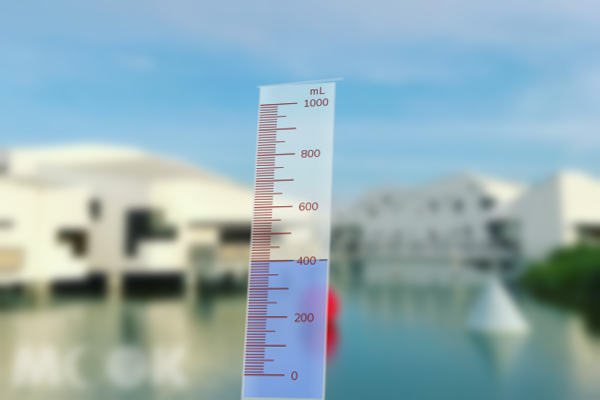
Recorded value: 400; mL
